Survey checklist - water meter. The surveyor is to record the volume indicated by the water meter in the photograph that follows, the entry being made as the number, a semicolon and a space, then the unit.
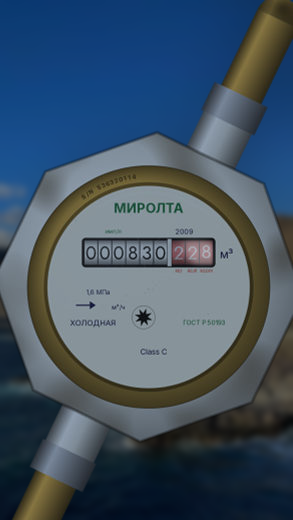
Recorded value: 830.228; m³
